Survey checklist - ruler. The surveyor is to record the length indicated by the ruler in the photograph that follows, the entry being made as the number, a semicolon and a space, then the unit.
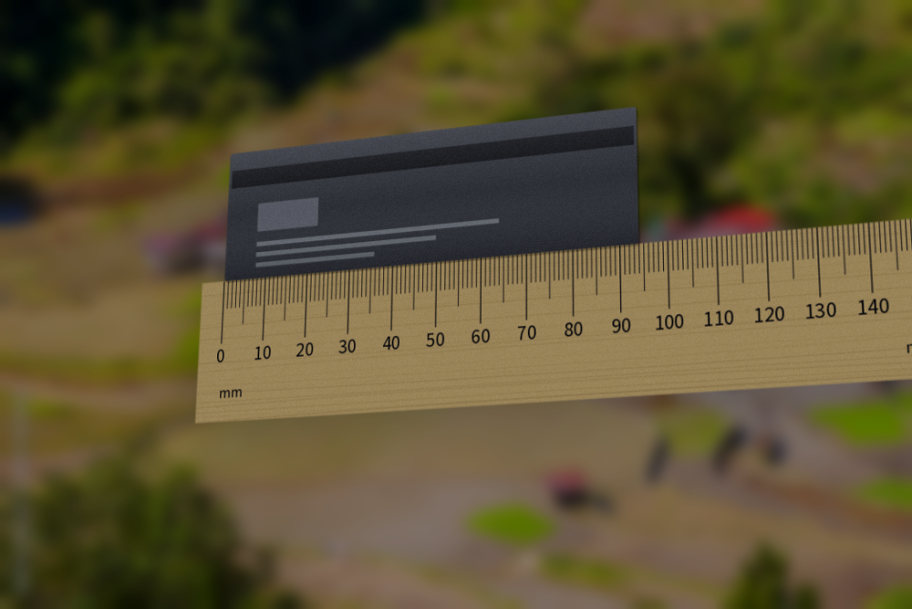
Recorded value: 94; mm
